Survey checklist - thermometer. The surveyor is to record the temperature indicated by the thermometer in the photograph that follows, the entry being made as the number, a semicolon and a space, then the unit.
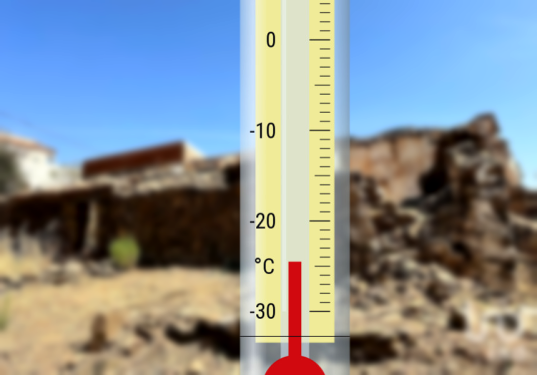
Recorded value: -24.5; °C
